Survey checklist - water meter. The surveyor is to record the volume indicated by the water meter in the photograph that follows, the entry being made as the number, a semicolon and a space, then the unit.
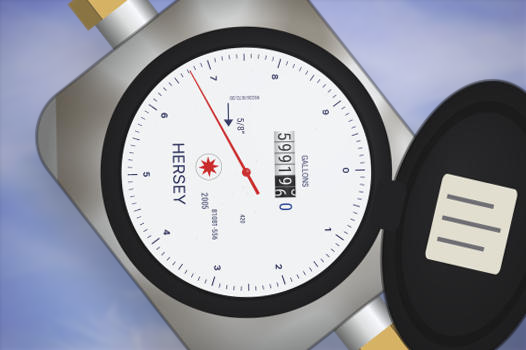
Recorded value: 5991956.7; gal
